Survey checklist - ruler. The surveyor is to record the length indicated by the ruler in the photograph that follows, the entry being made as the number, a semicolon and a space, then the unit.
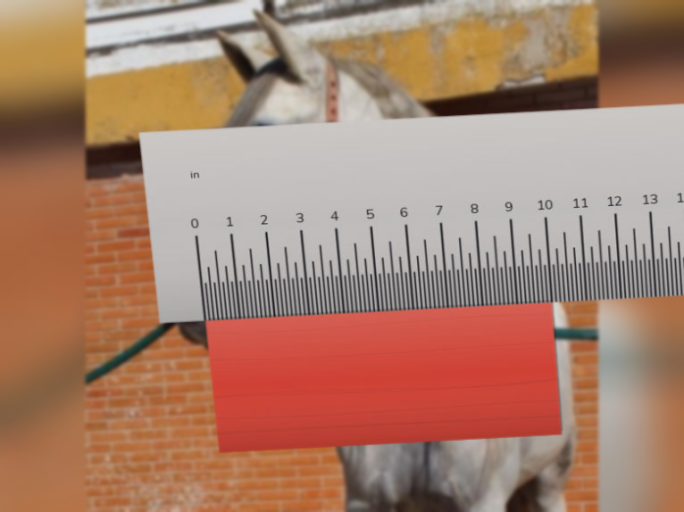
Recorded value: 10; in
